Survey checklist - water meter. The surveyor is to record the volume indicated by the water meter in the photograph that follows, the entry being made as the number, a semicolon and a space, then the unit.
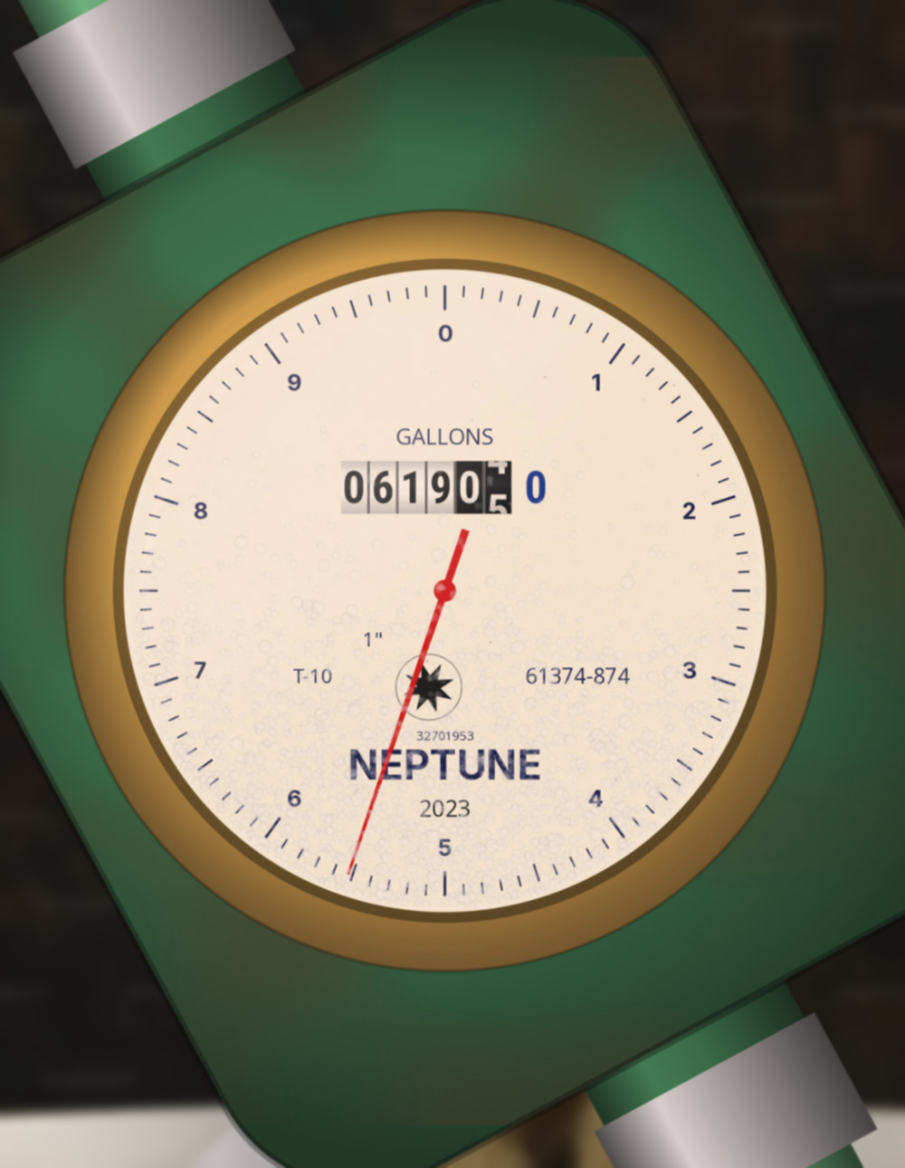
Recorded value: 619045.5; gal
